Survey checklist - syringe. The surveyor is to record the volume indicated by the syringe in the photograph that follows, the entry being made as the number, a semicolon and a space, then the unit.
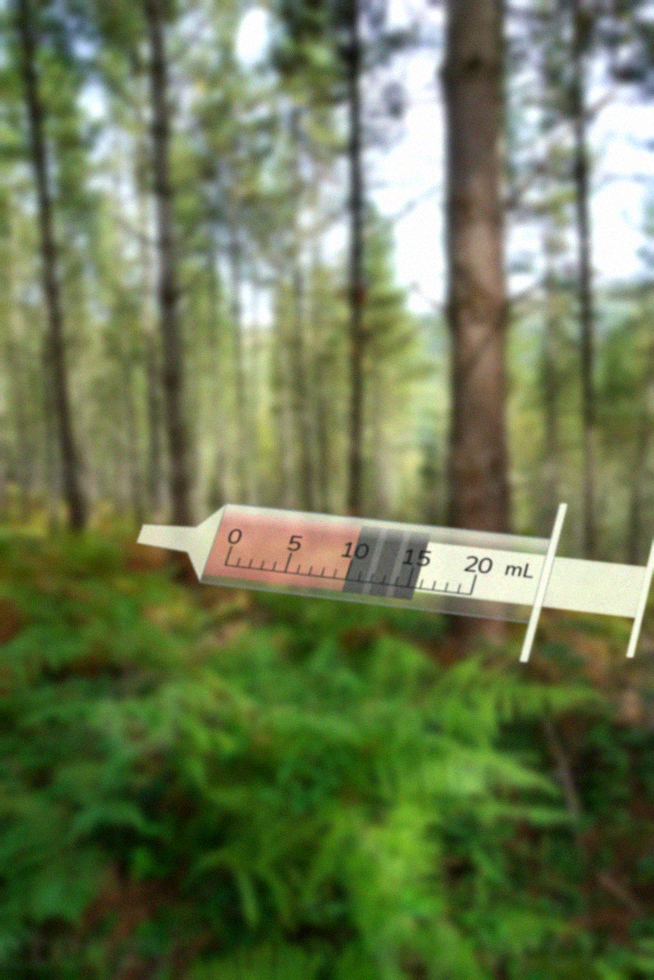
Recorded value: 10; mL
